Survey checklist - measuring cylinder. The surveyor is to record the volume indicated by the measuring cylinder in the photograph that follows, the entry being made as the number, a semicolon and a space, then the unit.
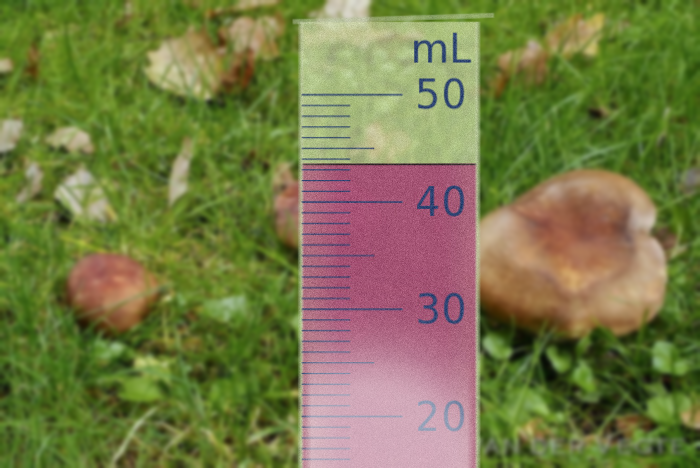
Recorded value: 43.5; mL
